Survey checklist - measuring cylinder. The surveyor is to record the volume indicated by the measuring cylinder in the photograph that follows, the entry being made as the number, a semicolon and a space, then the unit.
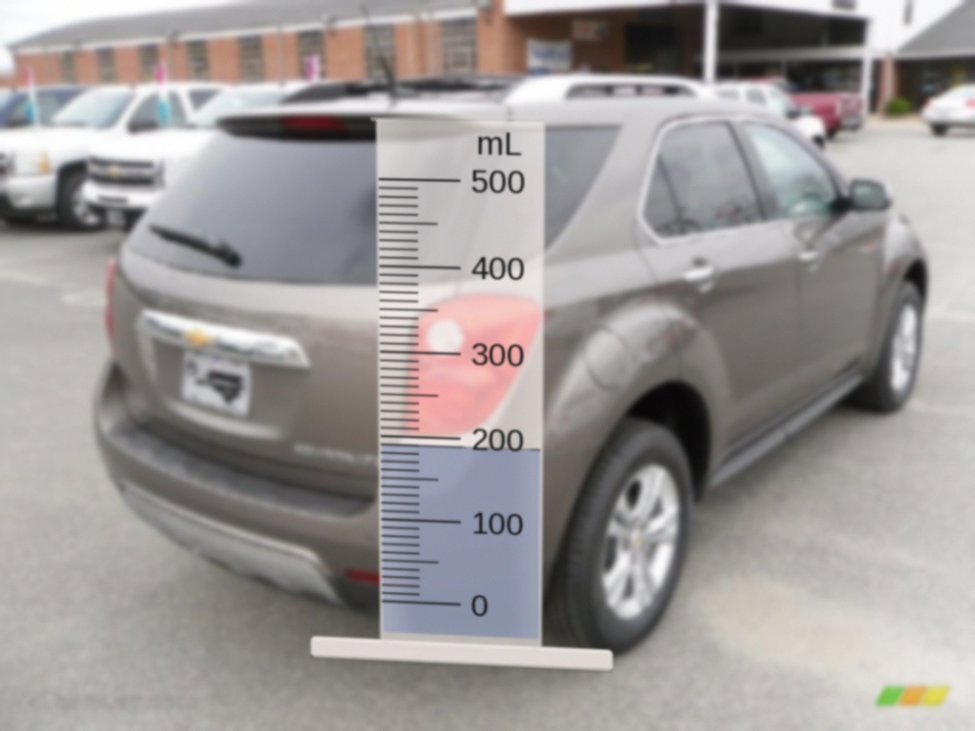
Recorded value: 190; mL
